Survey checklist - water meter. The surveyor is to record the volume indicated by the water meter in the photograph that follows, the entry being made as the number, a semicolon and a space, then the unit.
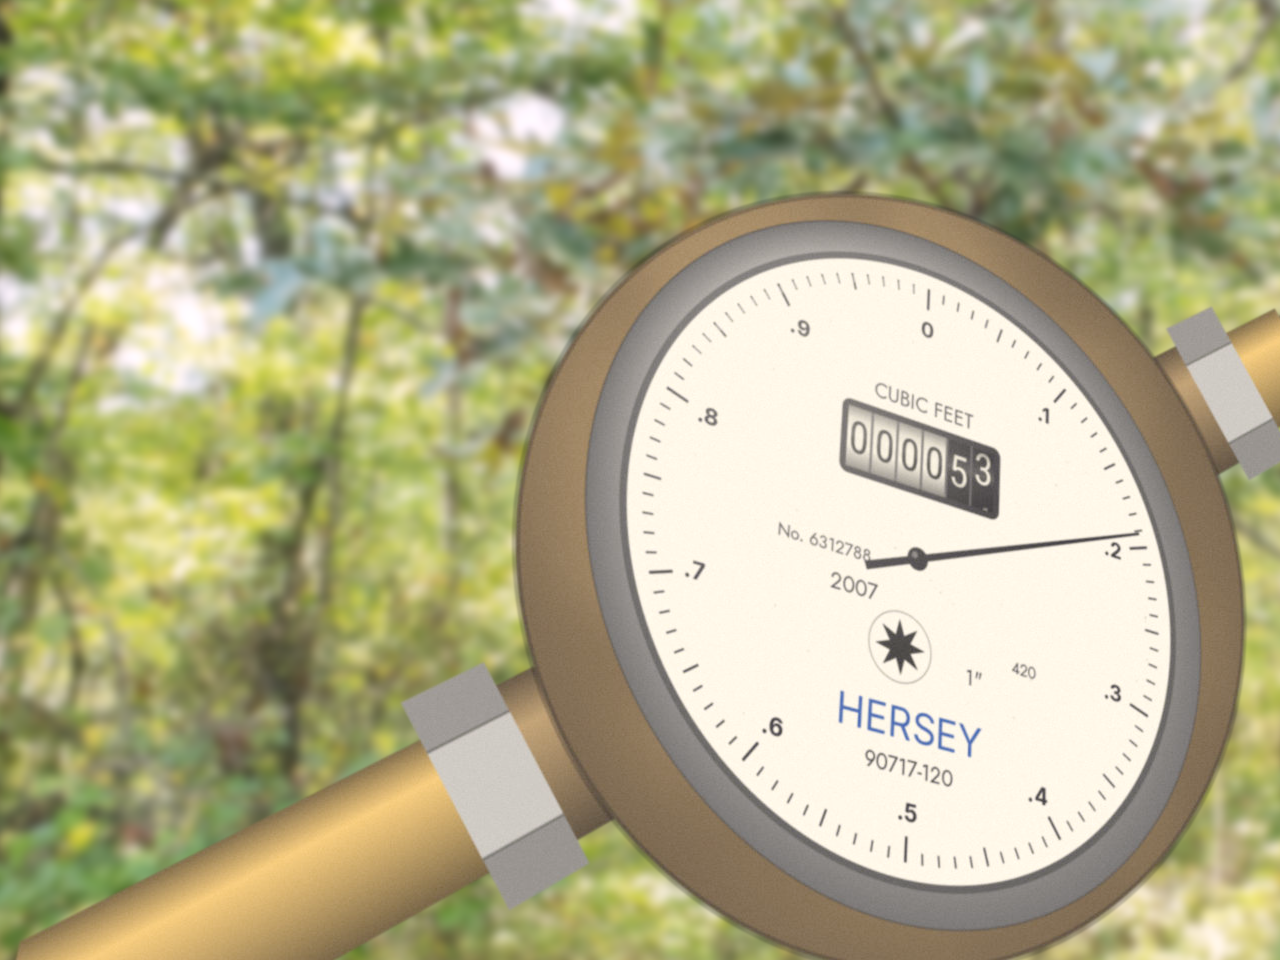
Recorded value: 53.19; ft³
